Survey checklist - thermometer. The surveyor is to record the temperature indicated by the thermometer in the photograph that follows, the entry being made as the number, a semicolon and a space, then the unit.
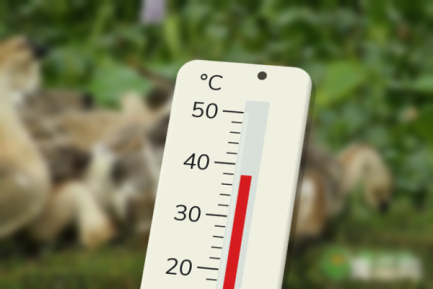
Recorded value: 38; °C
